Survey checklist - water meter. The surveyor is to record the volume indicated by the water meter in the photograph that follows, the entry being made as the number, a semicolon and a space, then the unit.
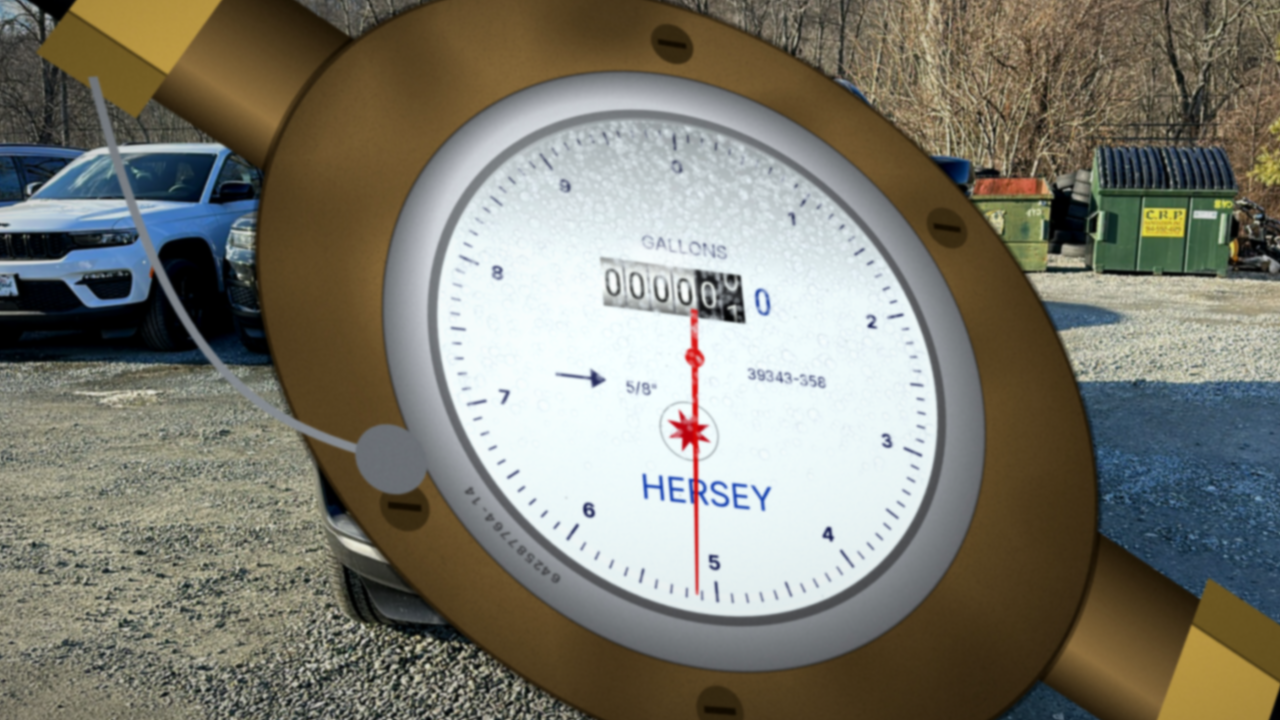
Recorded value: 5.1; gal
